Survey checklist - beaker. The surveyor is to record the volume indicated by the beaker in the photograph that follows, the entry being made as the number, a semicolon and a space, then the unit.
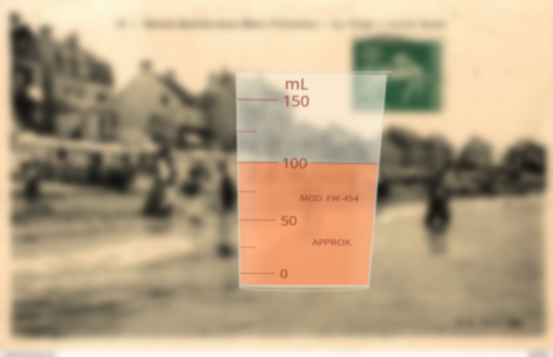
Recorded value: 100; mL
